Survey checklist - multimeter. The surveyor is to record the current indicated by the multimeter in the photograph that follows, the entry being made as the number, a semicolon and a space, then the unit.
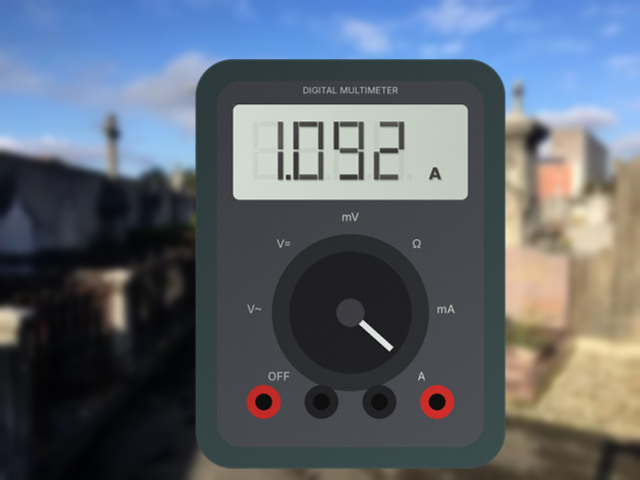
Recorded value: 1.092; A
